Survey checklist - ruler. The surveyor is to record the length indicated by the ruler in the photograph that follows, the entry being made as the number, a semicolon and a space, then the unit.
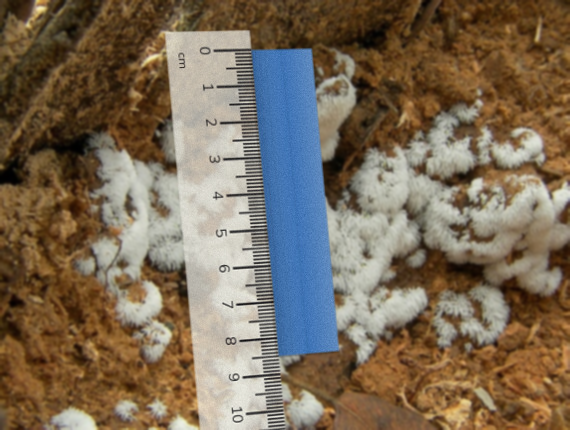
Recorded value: 8.5; cm
